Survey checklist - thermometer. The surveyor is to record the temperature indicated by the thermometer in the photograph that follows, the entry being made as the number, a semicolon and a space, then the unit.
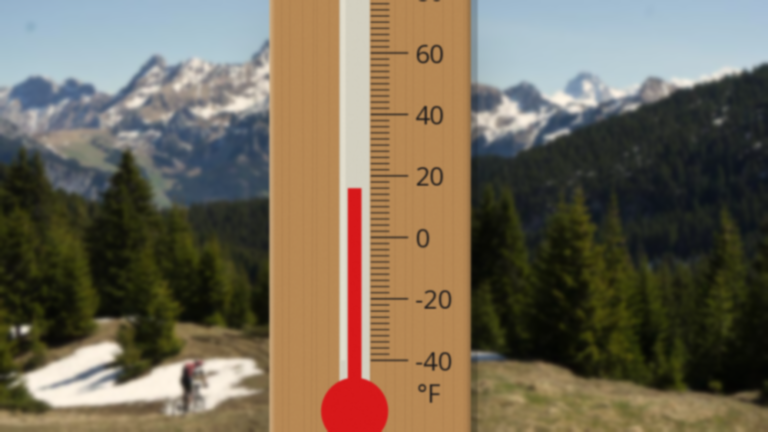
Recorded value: 16; °F
